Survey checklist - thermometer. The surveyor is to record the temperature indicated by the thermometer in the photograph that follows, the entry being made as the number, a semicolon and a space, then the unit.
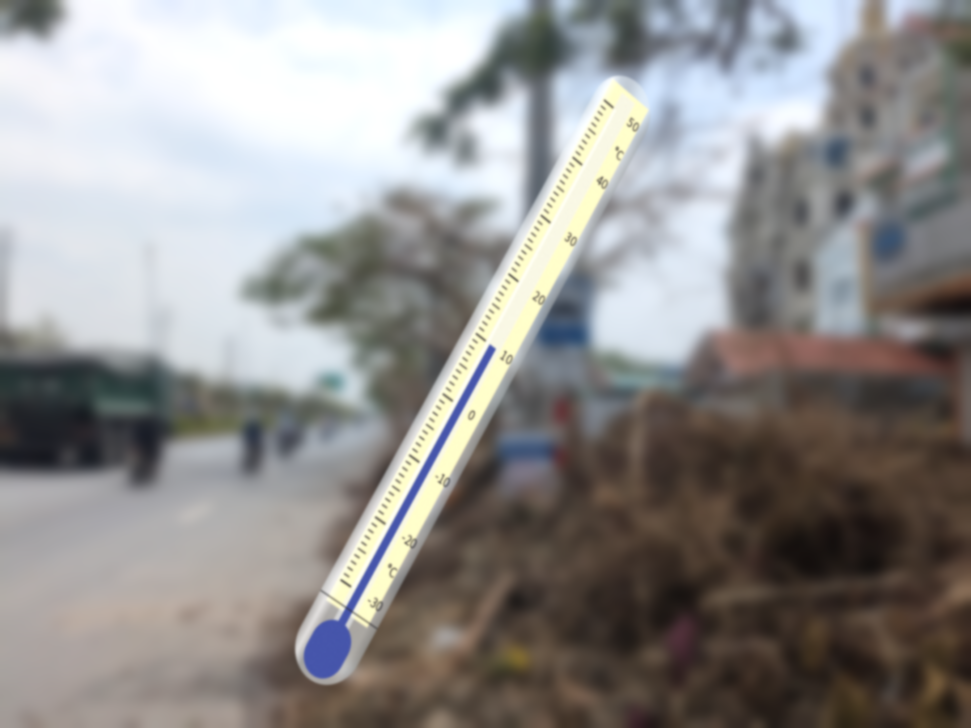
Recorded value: 10; °C
